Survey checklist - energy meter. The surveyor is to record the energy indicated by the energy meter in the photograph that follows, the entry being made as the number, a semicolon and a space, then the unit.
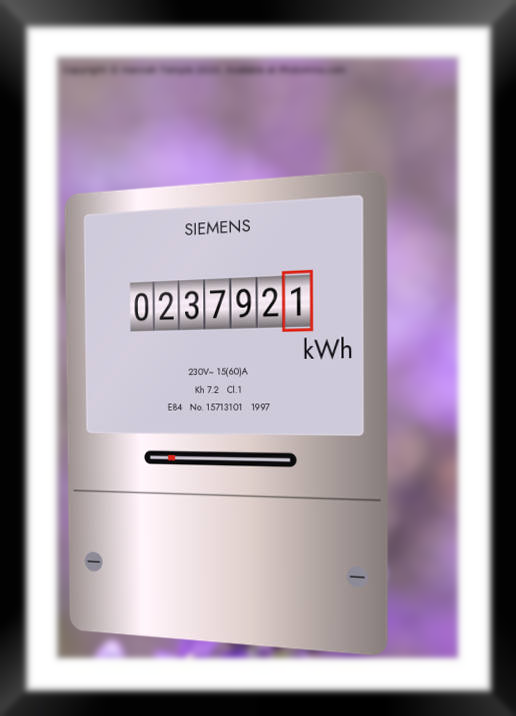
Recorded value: 23792.1; kWh
